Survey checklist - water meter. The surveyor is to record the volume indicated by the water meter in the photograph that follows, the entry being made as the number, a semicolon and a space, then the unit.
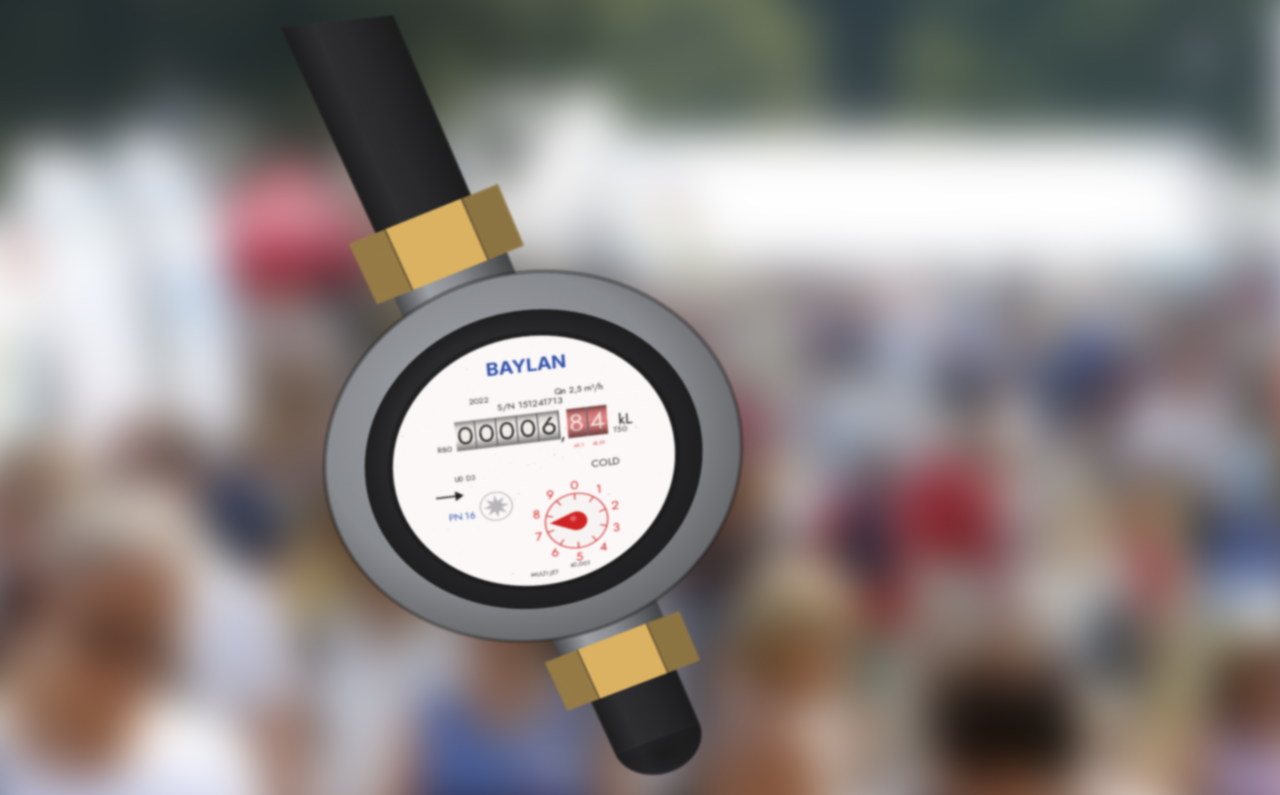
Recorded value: 6.847; kL
